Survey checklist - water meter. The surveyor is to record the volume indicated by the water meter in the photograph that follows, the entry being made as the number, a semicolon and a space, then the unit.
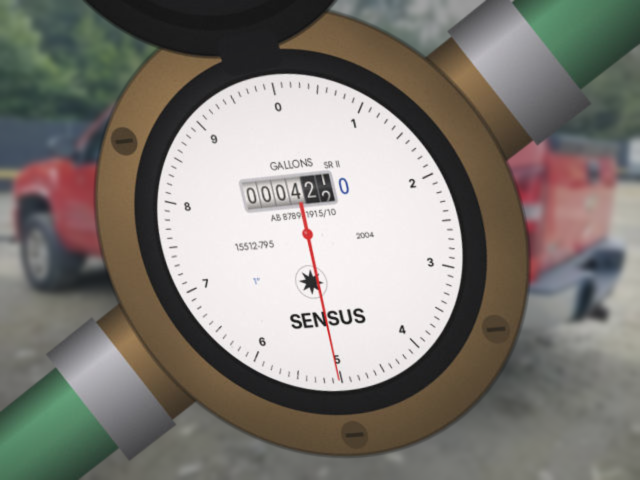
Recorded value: 4215.0; gal
